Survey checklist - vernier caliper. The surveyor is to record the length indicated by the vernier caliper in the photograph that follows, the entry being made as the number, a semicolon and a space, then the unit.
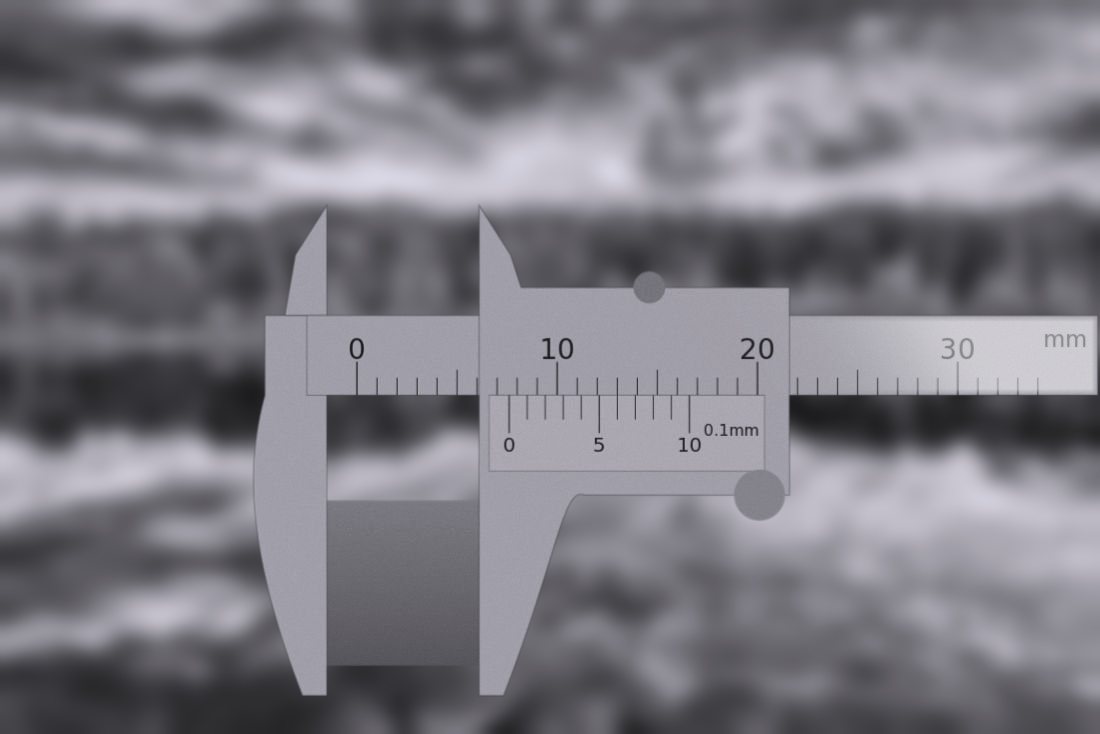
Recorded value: 7.6; mm
